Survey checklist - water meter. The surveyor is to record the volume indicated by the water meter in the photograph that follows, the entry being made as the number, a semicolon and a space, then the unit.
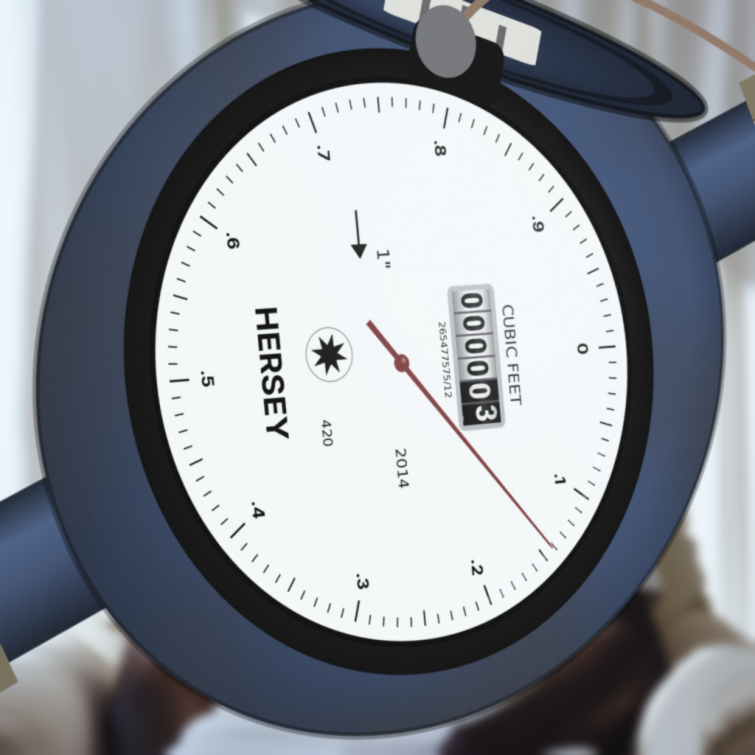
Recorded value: 3.14; ft³
